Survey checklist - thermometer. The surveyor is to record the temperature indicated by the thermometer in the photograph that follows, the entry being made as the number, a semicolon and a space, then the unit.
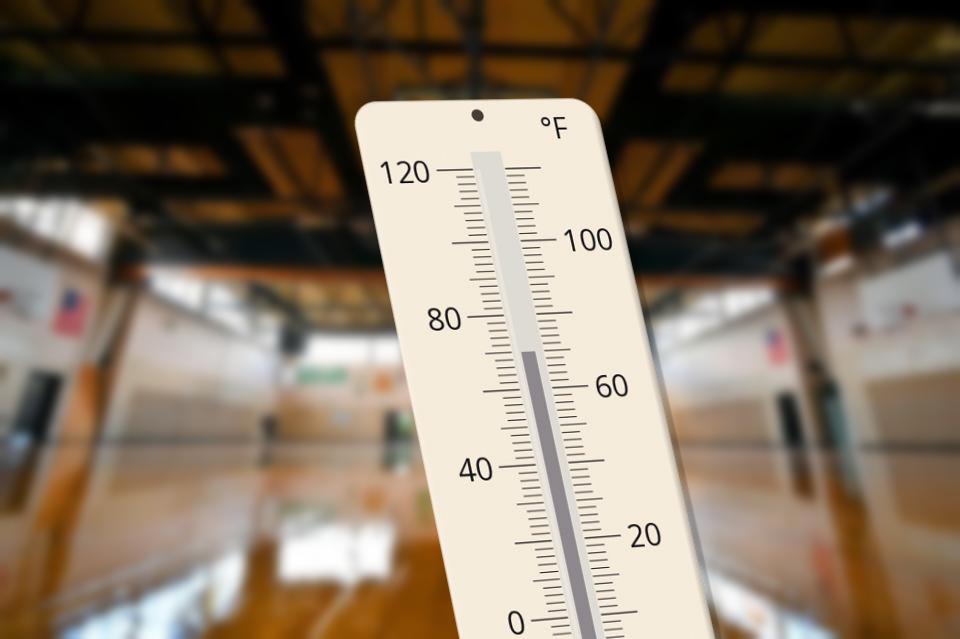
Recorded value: 70; °F
